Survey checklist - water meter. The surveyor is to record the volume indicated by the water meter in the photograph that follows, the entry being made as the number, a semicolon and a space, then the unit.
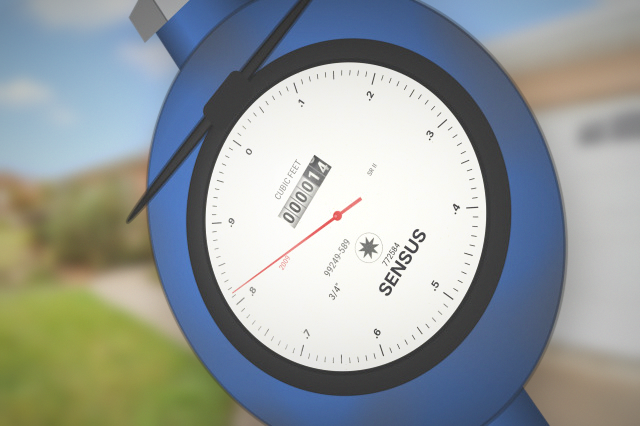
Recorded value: 13.81; ft³
